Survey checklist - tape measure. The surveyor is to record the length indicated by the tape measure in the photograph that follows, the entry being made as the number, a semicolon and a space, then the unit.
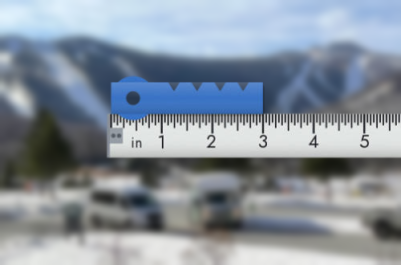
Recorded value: 3; in
